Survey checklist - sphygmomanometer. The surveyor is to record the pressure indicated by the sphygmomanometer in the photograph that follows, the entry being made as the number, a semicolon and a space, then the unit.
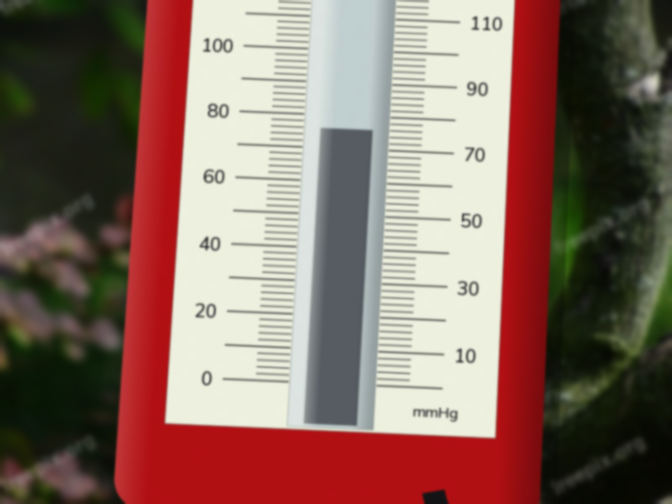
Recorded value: 76; mmHg
